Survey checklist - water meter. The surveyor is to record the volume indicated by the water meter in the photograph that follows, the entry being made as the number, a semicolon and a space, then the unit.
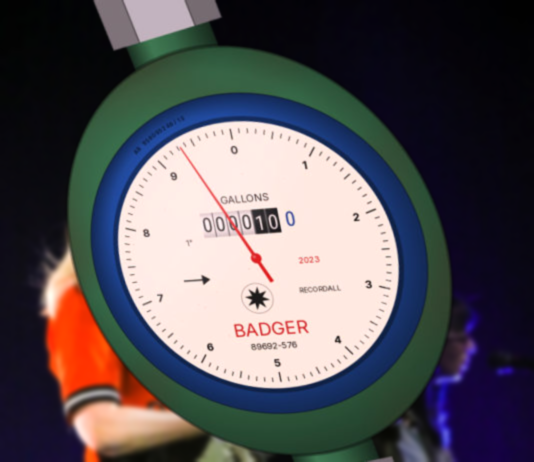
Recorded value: 99.3; gal
